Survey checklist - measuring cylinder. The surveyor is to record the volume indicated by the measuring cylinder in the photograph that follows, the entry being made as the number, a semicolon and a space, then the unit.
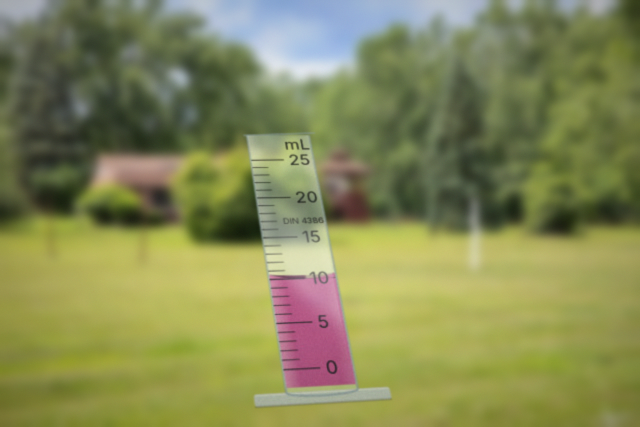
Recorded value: 10; mL
